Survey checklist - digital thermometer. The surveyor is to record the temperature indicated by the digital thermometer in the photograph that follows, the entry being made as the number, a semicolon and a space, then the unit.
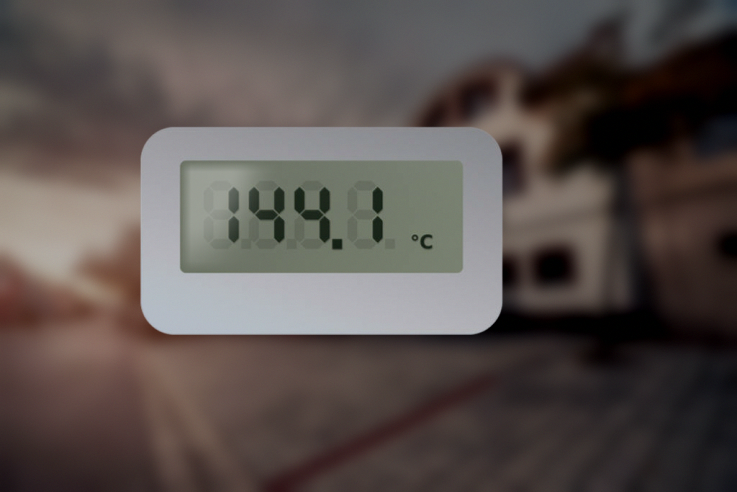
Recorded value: 144.1; °C
